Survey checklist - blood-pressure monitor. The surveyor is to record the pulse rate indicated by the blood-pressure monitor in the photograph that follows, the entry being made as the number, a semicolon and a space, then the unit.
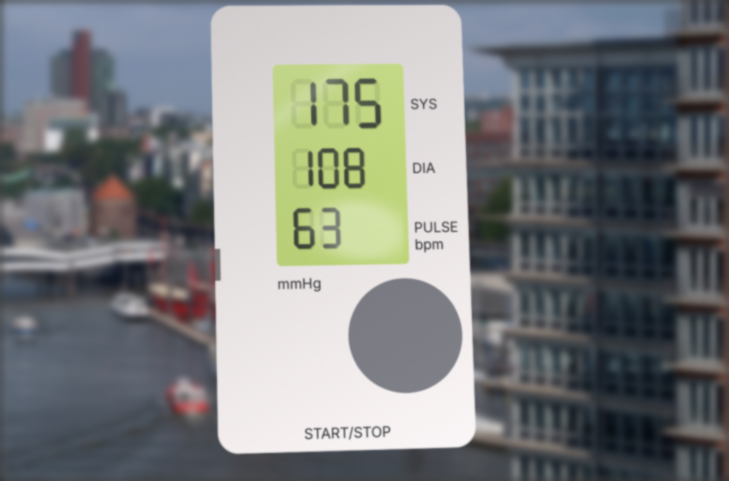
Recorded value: 63; bpm
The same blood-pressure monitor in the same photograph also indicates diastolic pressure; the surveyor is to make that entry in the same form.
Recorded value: 108; mmHg
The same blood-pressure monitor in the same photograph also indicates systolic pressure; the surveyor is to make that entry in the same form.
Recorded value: 175; mmHg
